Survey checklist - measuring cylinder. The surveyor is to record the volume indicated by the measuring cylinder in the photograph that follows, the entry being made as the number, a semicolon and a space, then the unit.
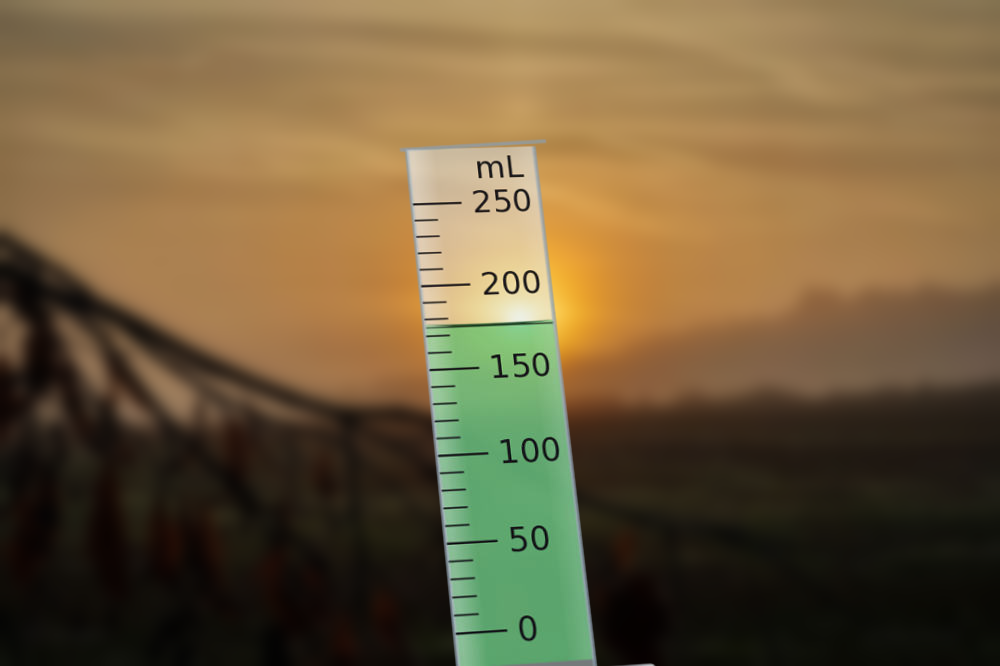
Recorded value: 175; mL
